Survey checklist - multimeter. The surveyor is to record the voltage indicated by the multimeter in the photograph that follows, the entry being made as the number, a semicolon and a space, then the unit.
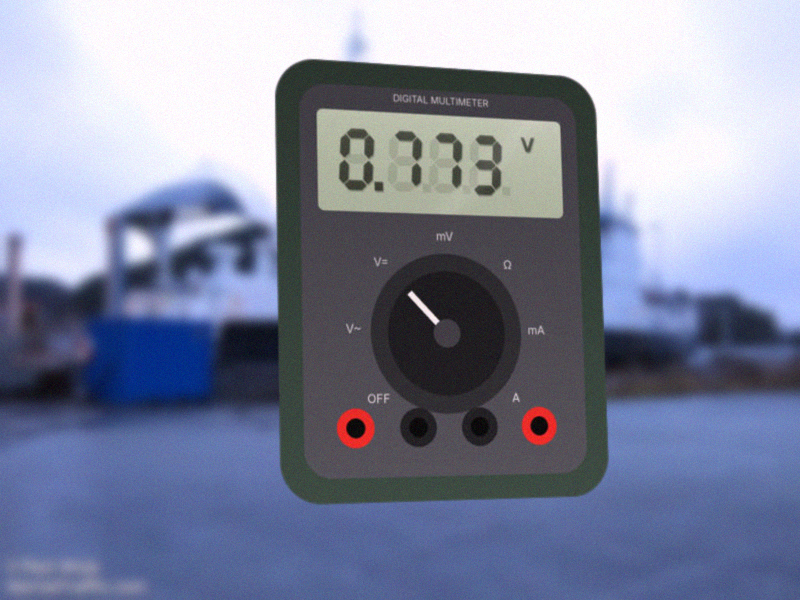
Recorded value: 0.773; V
